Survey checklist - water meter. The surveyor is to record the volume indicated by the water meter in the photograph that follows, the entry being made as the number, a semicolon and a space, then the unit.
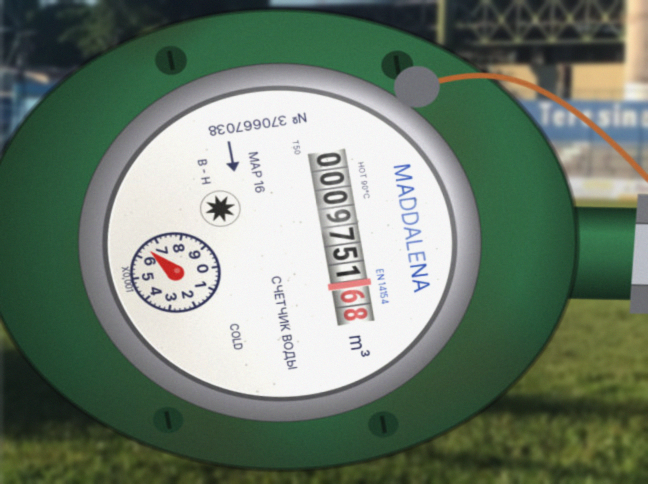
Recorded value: 9751.686; m³
